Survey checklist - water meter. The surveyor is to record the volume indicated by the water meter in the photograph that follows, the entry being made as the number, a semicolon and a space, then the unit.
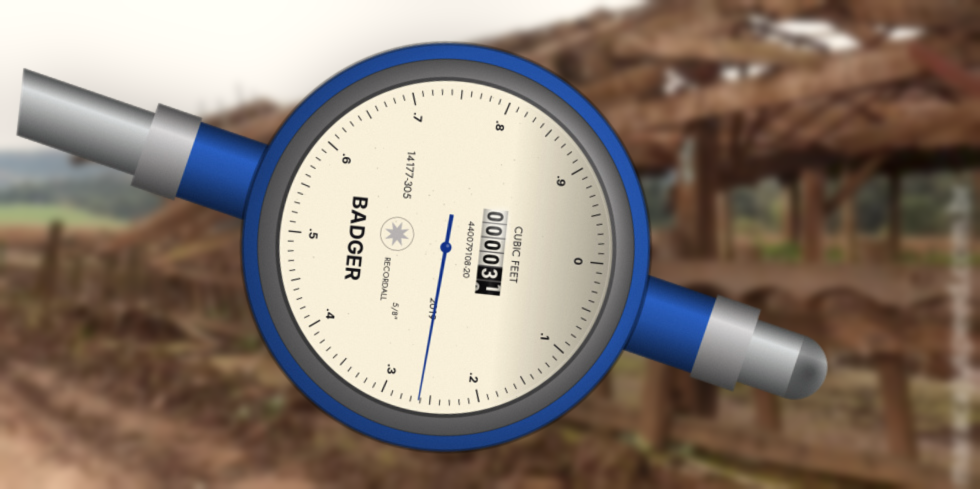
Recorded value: 31.26; ft³
